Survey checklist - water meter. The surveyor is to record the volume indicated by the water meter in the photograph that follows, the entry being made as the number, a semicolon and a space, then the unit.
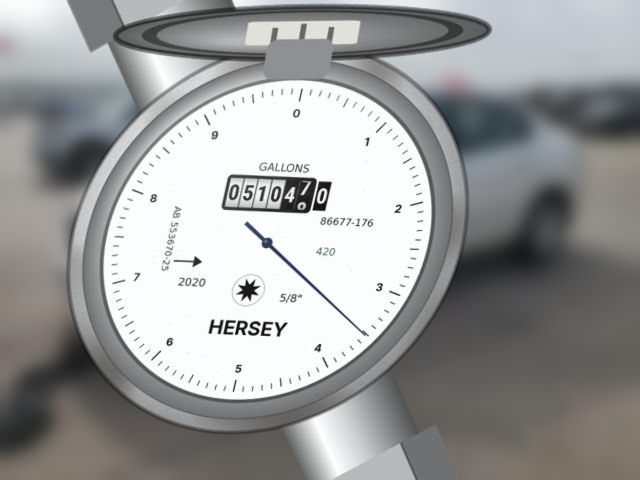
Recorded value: 510473.5; gal
